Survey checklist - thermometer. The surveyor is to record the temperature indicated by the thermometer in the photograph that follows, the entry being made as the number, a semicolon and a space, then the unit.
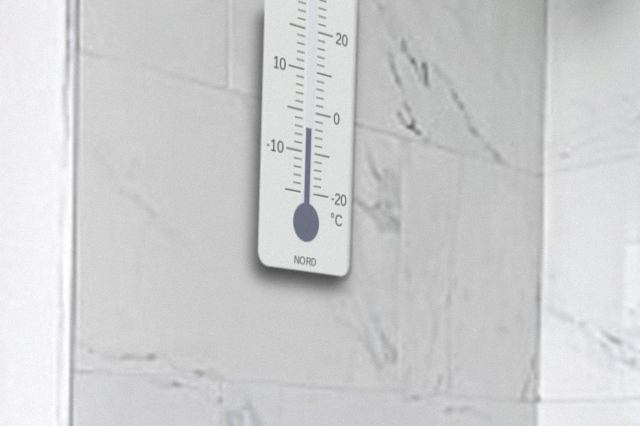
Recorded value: -4; °C
